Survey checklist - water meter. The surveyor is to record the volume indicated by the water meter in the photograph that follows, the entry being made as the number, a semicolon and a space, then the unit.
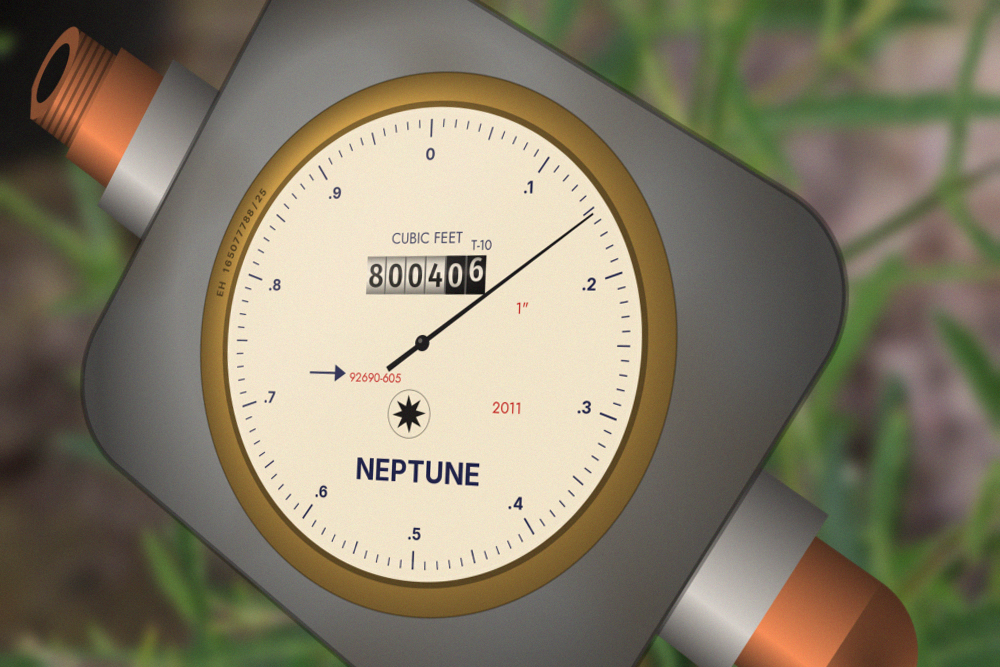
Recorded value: 800406.15; ft³
